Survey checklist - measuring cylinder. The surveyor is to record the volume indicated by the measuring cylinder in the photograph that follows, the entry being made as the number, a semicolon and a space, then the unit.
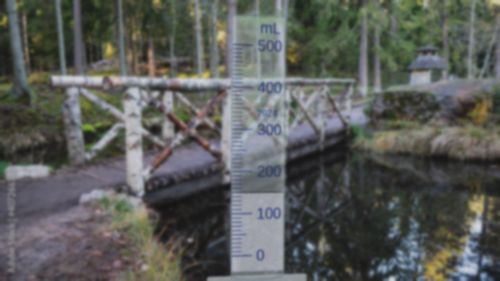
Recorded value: 150; mL
